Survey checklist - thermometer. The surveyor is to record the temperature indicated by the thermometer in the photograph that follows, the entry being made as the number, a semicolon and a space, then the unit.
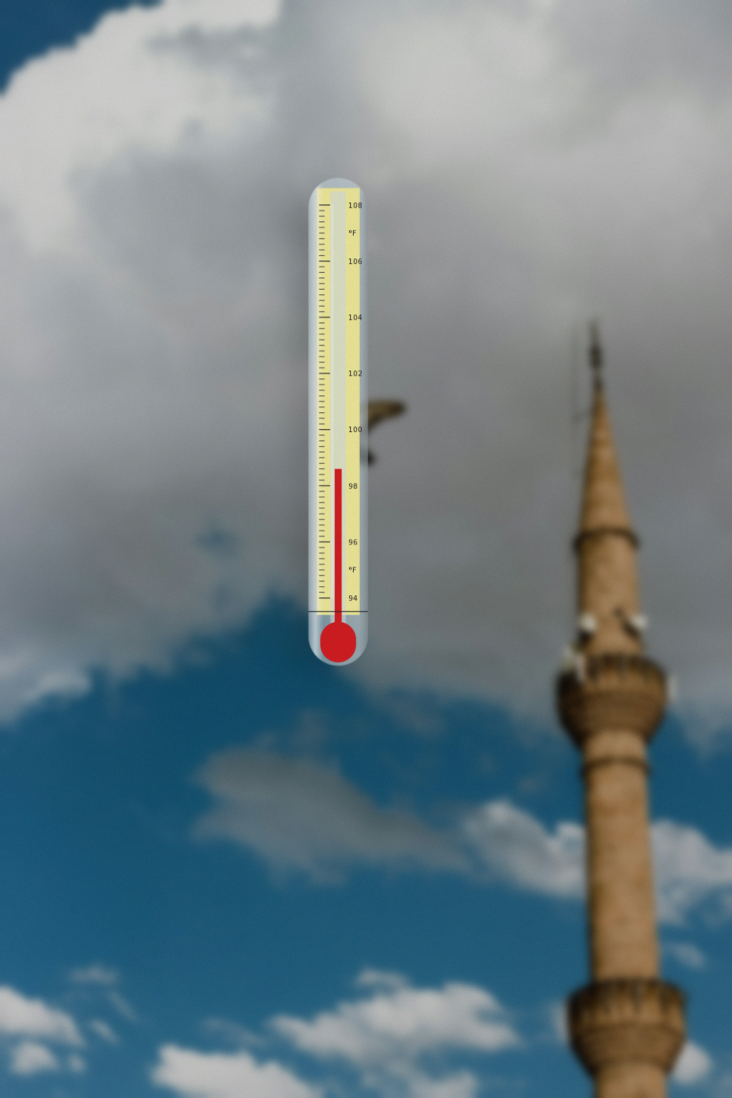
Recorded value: 98.6; °F
